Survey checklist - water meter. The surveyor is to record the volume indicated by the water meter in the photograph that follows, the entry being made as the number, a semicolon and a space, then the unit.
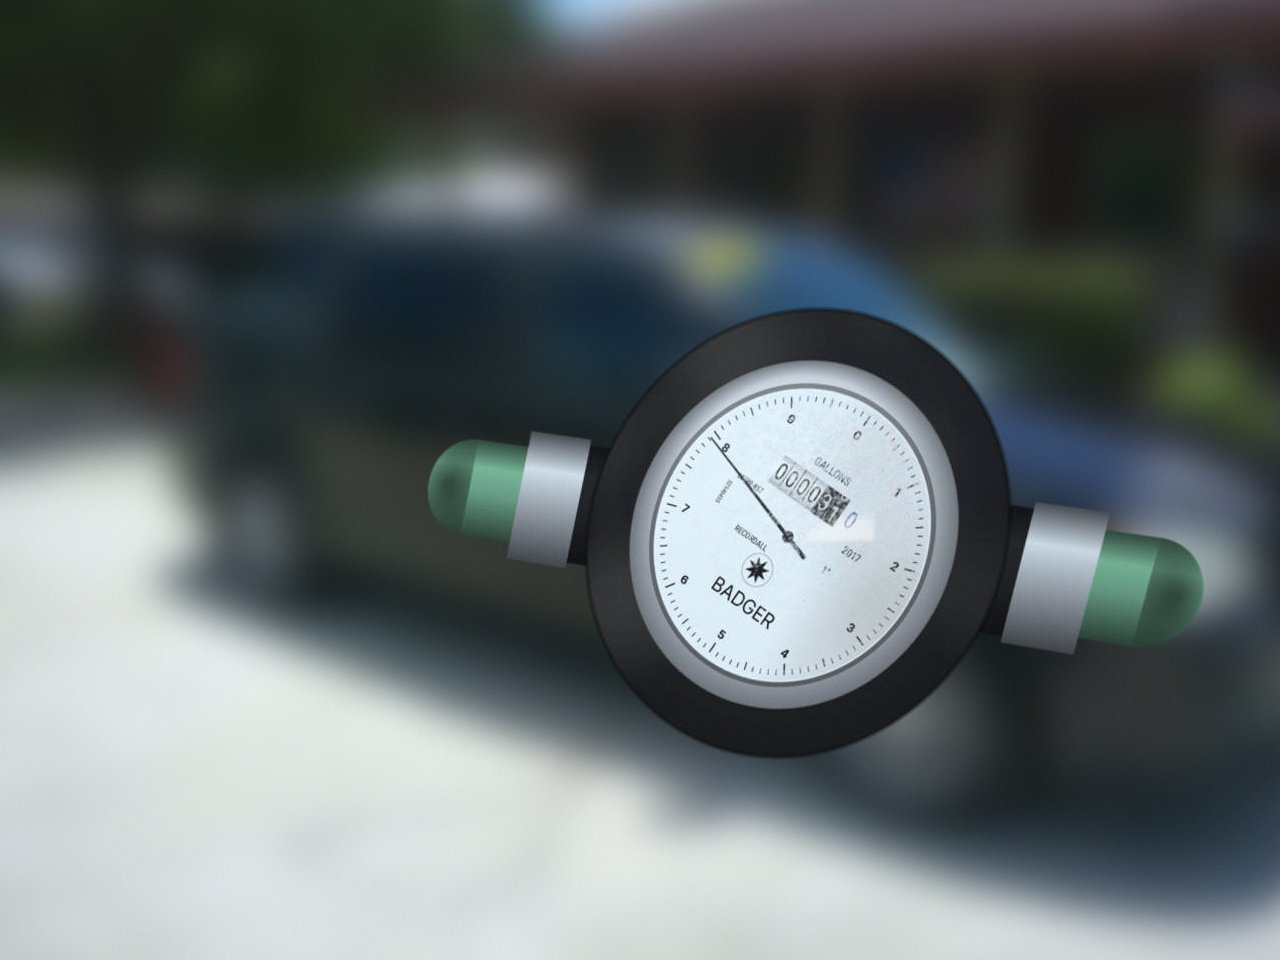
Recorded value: 307.9; gal
